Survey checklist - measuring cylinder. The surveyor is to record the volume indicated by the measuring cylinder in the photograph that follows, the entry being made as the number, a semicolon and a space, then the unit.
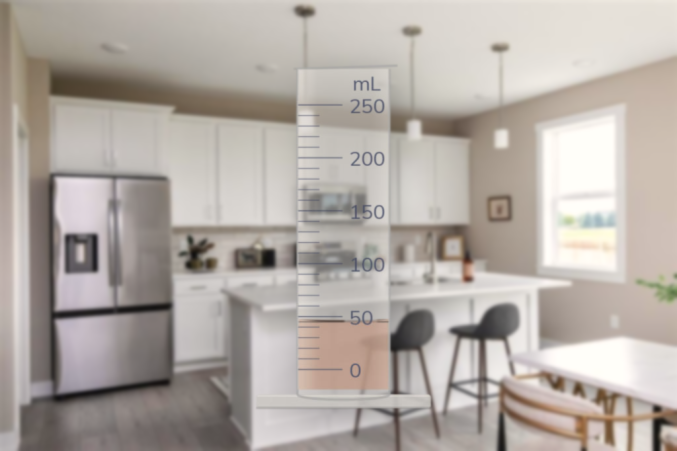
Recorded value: 45; mL
